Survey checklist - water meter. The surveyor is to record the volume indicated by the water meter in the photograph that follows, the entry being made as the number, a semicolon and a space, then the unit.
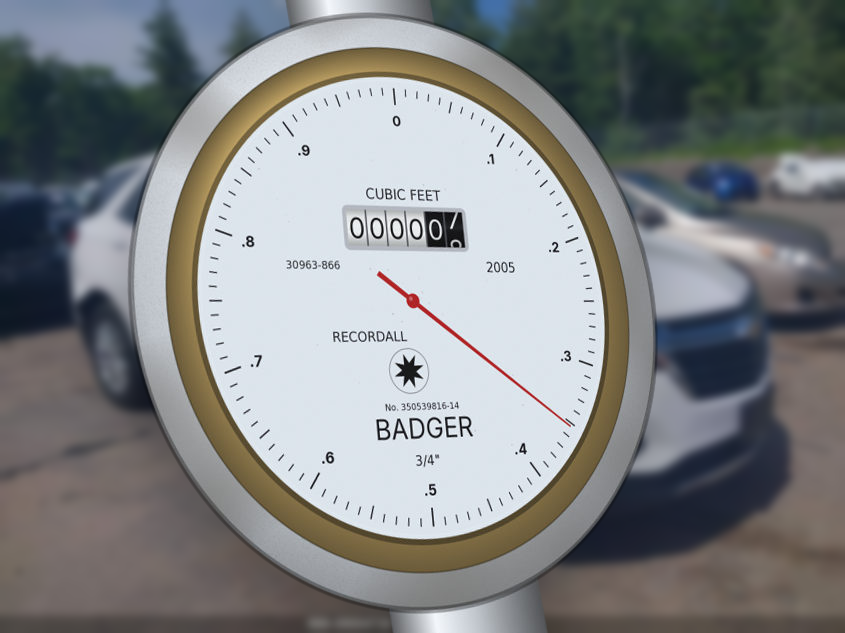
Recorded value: 7.35; ft³
